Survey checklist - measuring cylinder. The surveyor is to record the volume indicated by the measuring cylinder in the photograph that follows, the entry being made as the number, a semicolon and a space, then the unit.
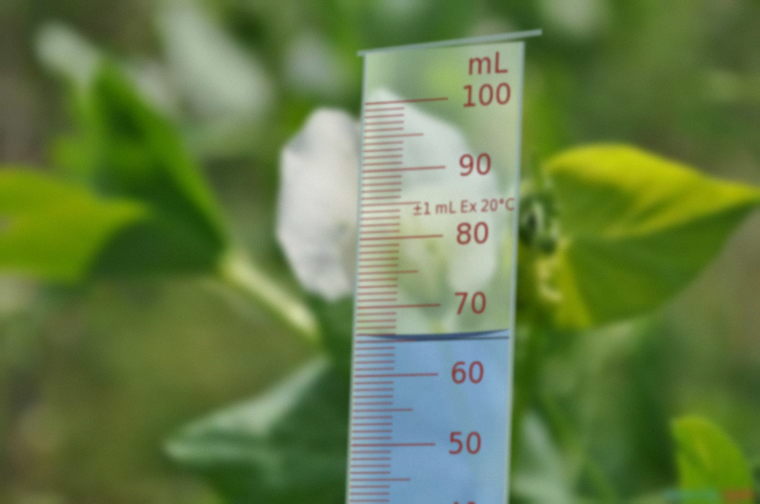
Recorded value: 65; mL
